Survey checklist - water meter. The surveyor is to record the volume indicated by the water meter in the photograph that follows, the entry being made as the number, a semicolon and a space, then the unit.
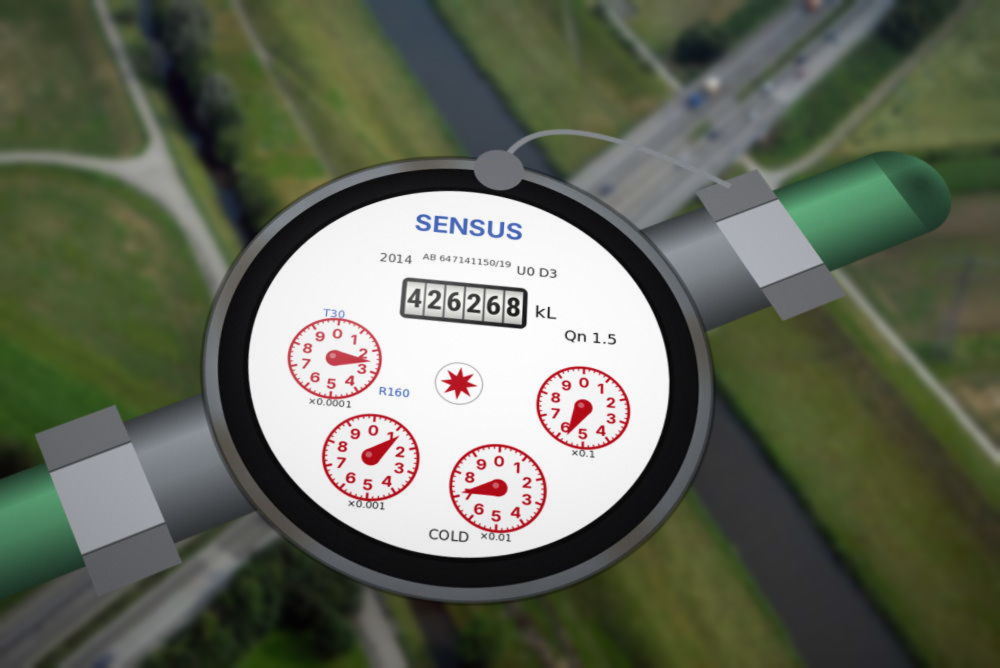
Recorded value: 426268.5712; kL
